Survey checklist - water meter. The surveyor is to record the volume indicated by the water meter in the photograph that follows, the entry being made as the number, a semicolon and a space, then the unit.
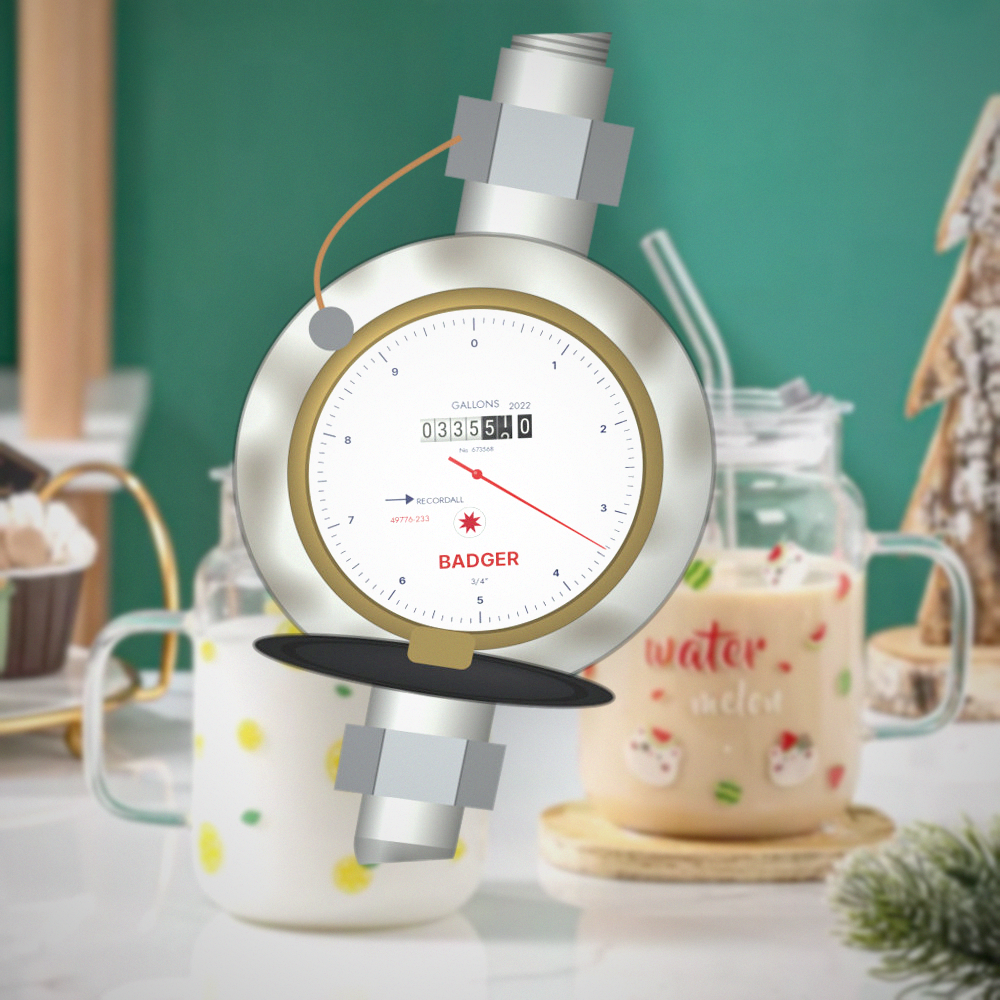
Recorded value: 335513.4; gal
